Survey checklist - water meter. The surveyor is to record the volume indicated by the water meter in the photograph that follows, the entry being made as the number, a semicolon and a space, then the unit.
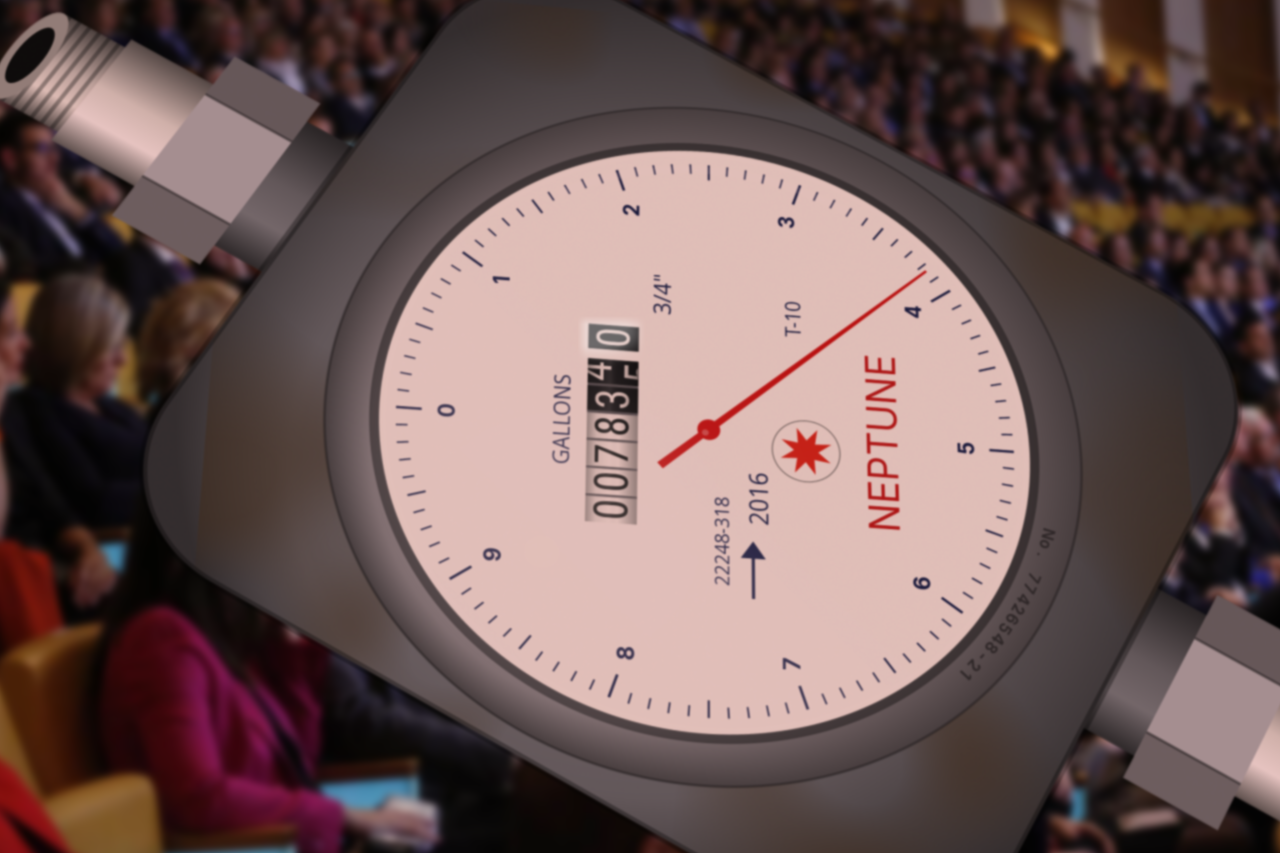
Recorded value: 78343.8; gal
